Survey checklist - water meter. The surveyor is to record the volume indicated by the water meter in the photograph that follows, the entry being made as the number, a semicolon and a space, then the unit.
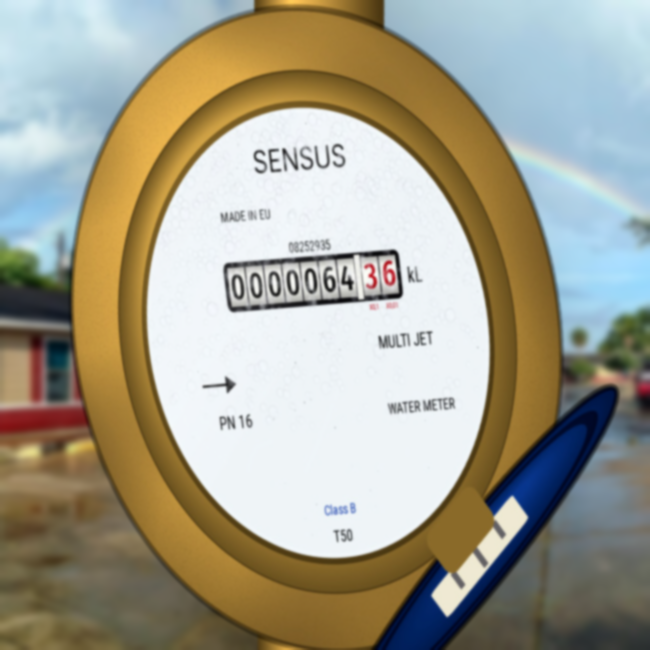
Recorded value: 64.36; kL
